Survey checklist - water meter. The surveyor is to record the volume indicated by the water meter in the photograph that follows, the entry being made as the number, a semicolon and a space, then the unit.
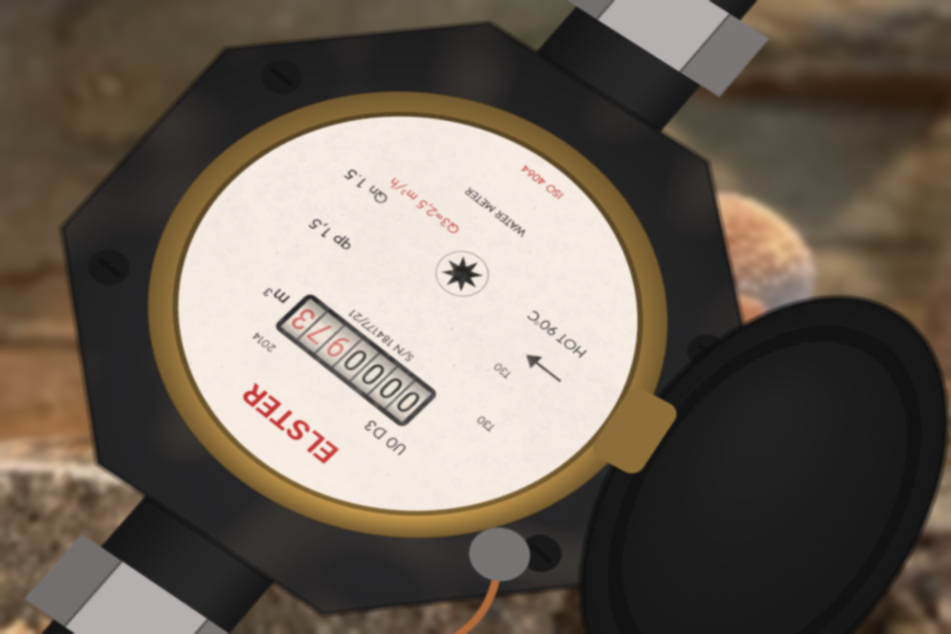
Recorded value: 0.973; m³
